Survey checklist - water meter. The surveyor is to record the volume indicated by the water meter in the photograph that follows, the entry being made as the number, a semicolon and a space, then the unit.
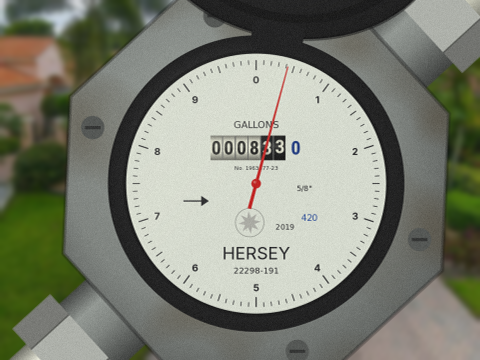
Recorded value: 8330.4; gal
